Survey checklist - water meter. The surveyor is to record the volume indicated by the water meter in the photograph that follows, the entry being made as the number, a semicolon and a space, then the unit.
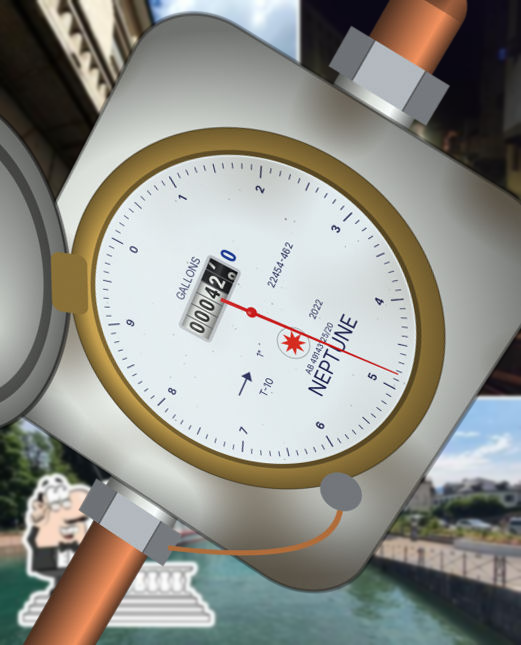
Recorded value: 4274.8; gal
